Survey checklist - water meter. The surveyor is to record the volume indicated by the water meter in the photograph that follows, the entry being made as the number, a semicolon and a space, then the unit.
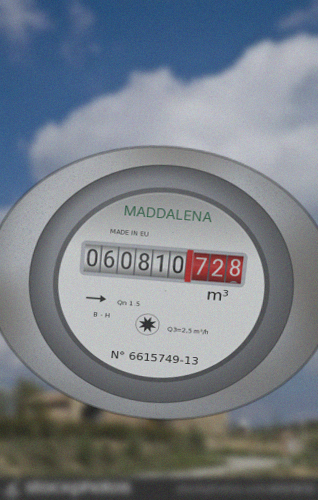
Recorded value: 60810.728; m³
